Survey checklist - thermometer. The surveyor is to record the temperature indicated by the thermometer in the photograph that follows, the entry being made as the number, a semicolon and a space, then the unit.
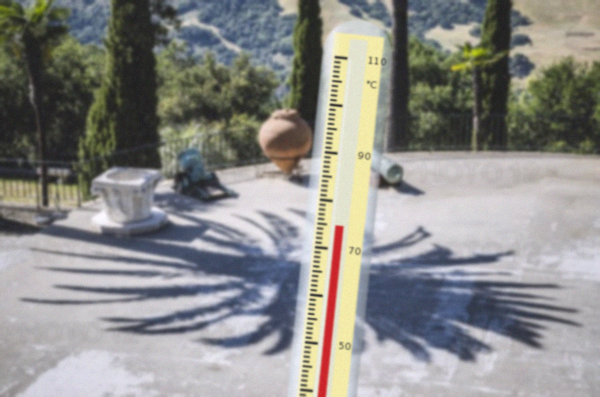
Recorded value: 75; °C
